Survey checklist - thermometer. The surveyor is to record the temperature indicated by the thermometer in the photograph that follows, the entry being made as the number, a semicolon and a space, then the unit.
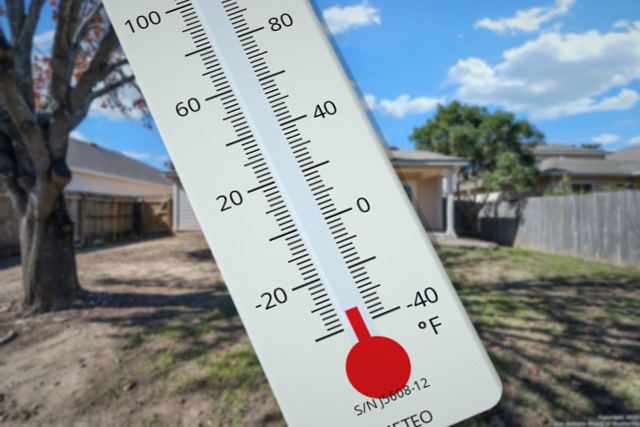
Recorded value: -34; °F
